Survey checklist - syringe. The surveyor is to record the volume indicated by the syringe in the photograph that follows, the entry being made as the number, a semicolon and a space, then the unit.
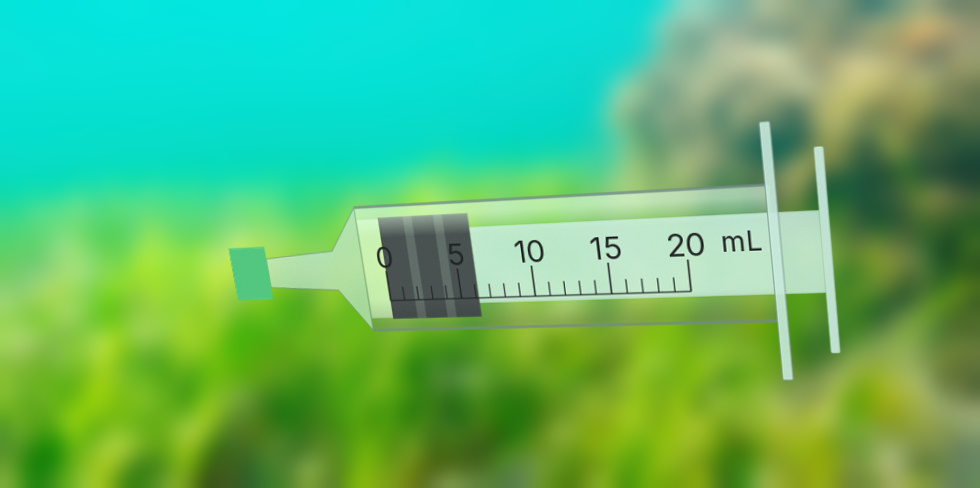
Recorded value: 0; mL
